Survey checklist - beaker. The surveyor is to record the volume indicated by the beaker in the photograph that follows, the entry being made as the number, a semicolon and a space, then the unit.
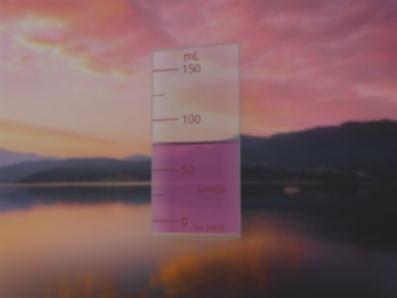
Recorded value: 75; mL
